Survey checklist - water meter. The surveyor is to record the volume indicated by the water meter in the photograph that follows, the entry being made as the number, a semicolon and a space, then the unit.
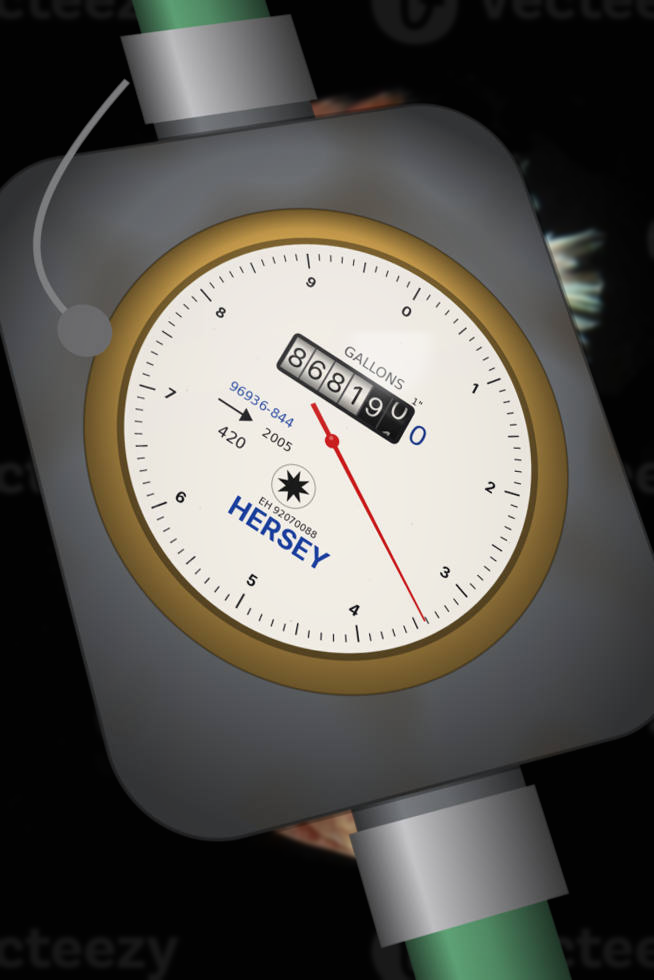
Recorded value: 8681903.4; gal
